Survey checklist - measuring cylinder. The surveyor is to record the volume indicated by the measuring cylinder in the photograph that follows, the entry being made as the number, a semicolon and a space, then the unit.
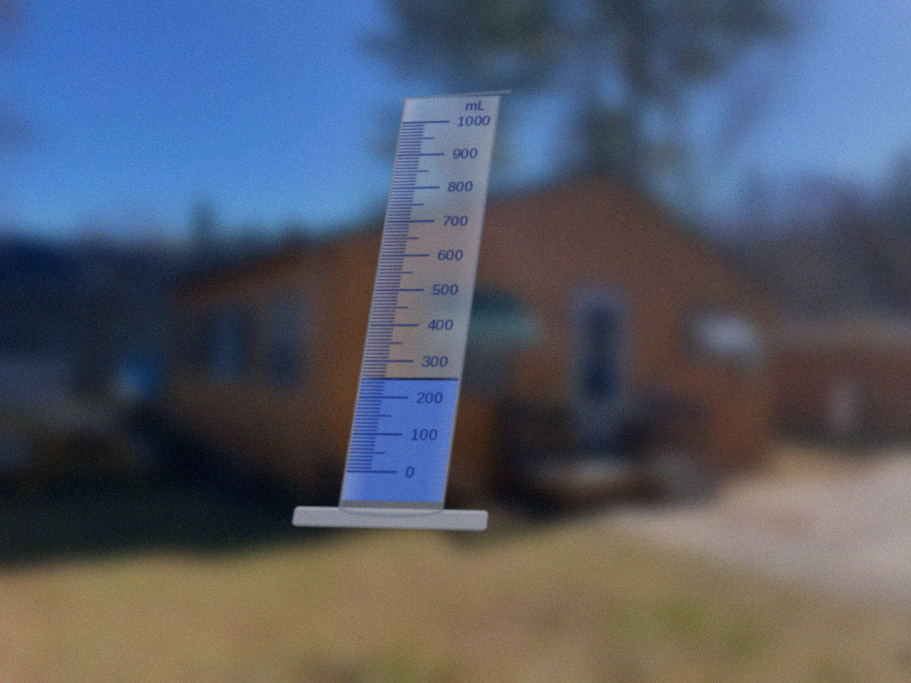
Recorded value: 250; mL
